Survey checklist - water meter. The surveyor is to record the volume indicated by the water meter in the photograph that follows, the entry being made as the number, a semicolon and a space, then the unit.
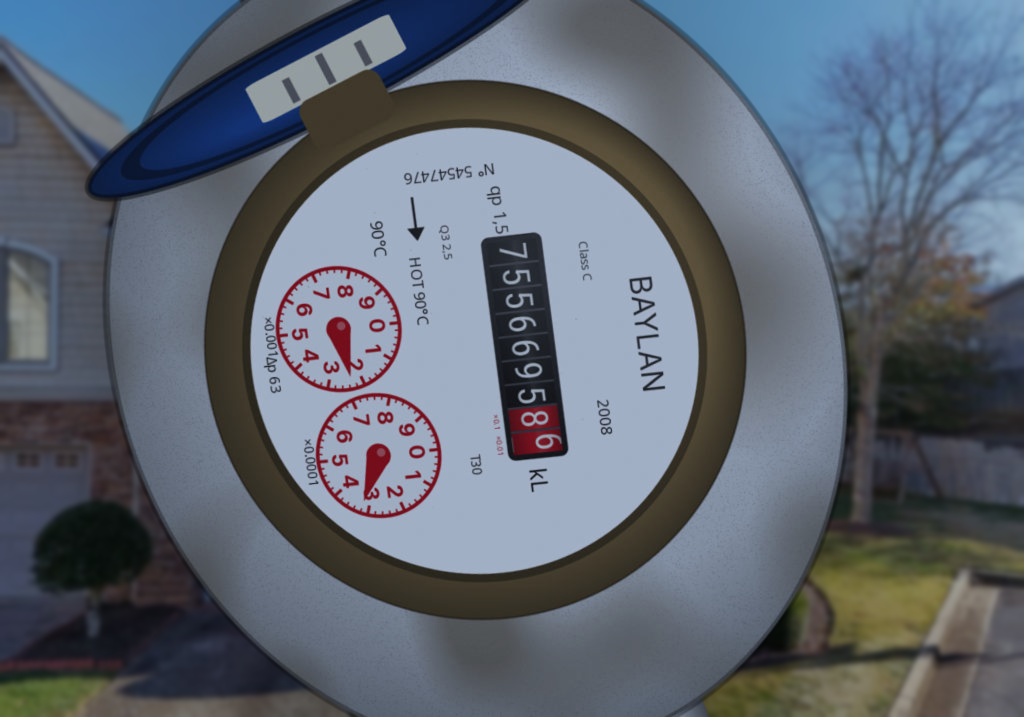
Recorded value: 7556695.8623; kL
